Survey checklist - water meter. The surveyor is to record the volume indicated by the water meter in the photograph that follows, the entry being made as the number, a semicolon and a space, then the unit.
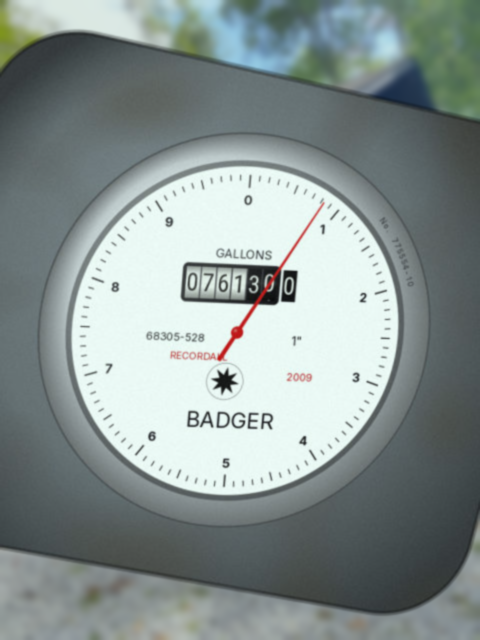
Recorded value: 761300.8; gal
